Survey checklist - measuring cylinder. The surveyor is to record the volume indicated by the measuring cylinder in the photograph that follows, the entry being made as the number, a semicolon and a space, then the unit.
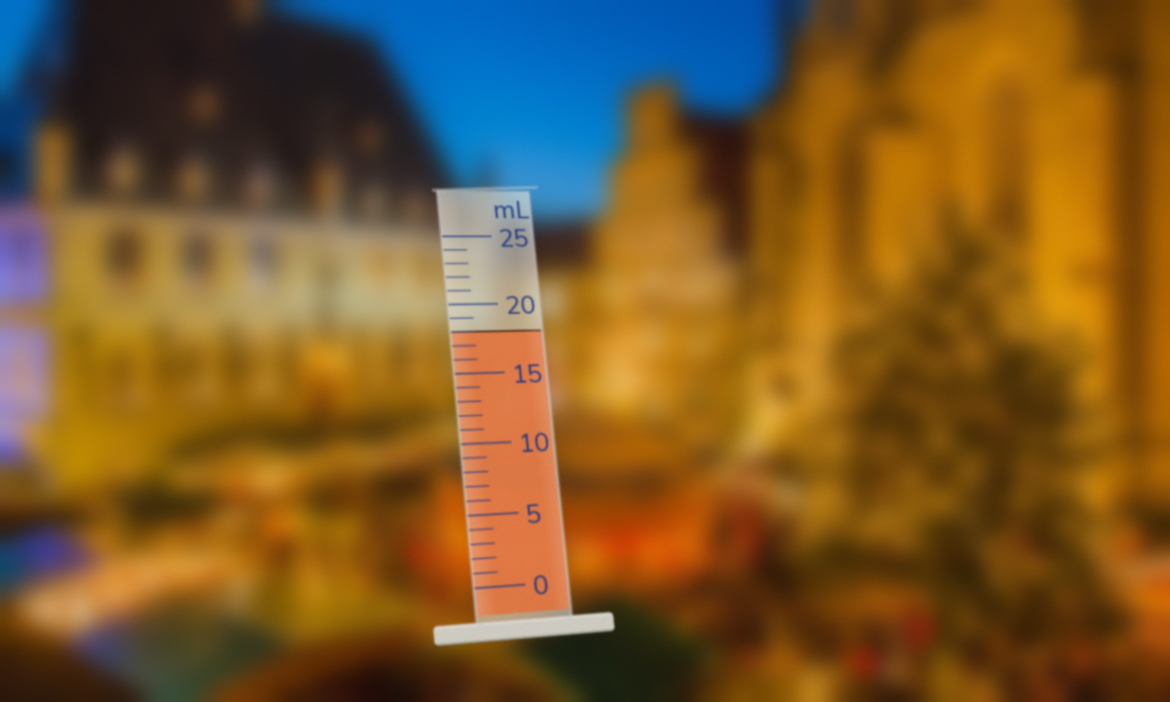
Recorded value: 18; mL
